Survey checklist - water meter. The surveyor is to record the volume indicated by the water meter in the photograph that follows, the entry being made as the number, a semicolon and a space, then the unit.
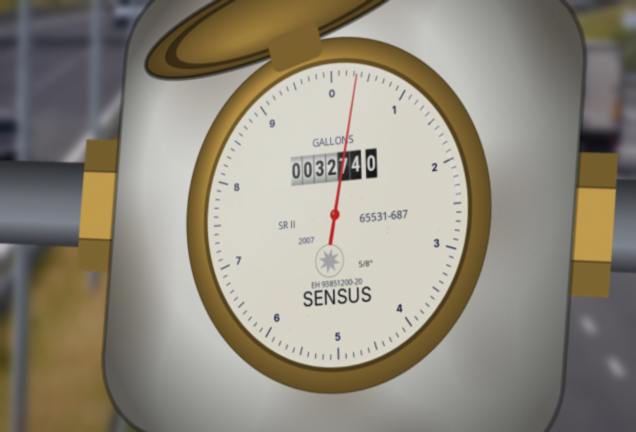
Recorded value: 32740.3; gal
